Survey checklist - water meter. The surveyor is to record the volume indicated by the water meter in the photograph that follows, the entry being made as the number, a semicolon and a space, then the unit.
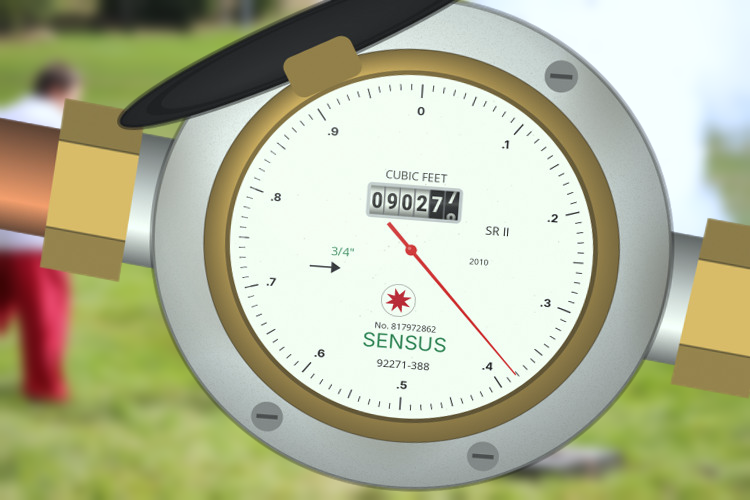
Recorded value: 90277.38; ft³
